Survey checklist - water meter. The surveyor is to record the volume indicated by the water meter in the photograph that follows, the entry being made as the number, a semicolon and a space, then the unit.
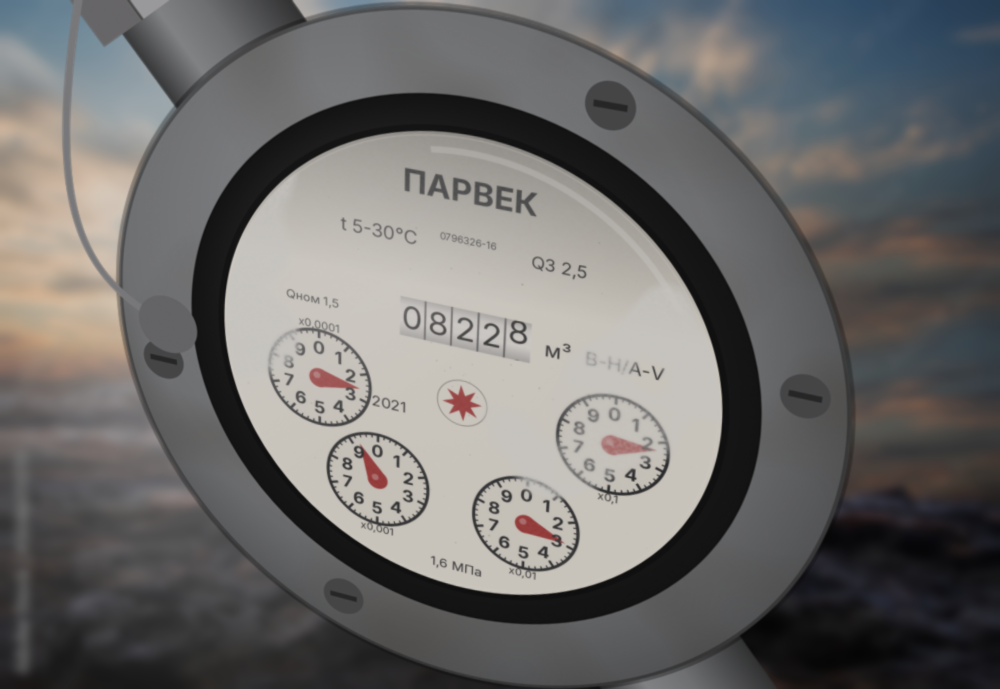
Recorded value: 8228.2292; m³
